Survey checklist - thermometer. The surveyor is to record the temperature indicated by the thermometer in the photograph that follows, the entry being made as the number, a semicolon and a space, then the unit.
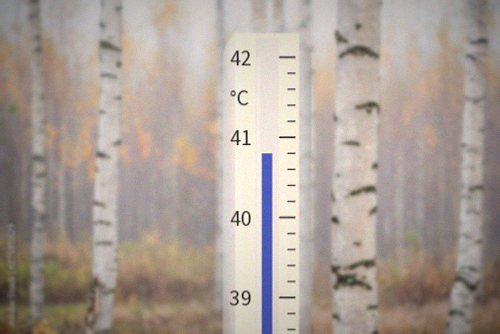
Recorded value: 40.8; °C
